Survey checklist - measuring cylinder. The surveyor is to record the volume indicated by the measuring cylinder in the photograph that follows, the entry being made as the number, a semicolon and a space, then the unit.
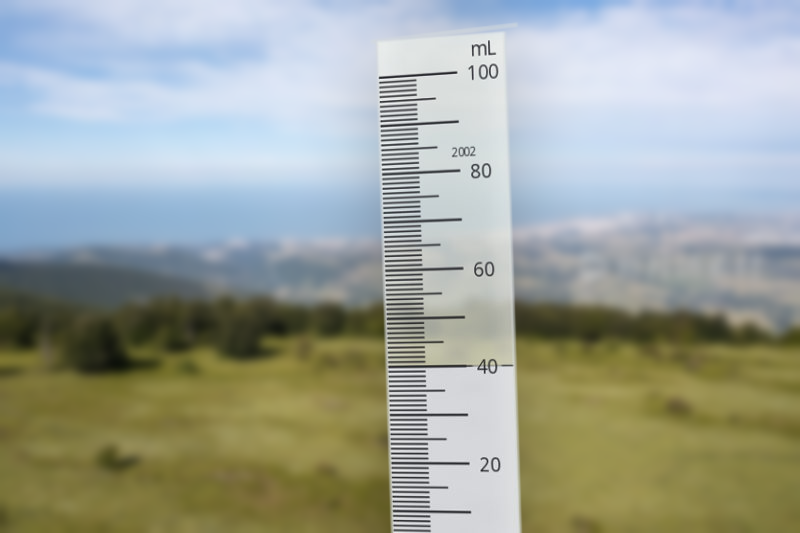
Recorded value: 40; mL
